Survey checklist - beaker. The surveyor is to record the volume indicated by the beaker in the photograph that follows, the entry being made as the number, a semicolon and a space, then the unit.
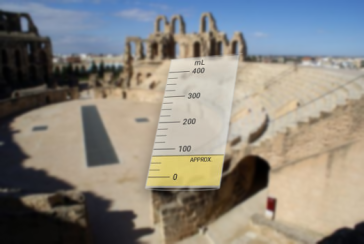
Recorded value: 75; mL
